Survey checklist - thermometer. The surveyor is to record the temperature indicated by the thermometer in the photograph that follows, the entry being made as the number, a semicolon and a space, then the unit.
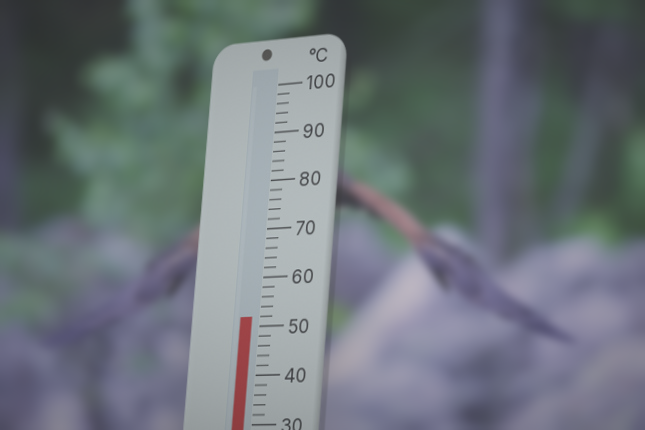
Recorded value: 52; °C
